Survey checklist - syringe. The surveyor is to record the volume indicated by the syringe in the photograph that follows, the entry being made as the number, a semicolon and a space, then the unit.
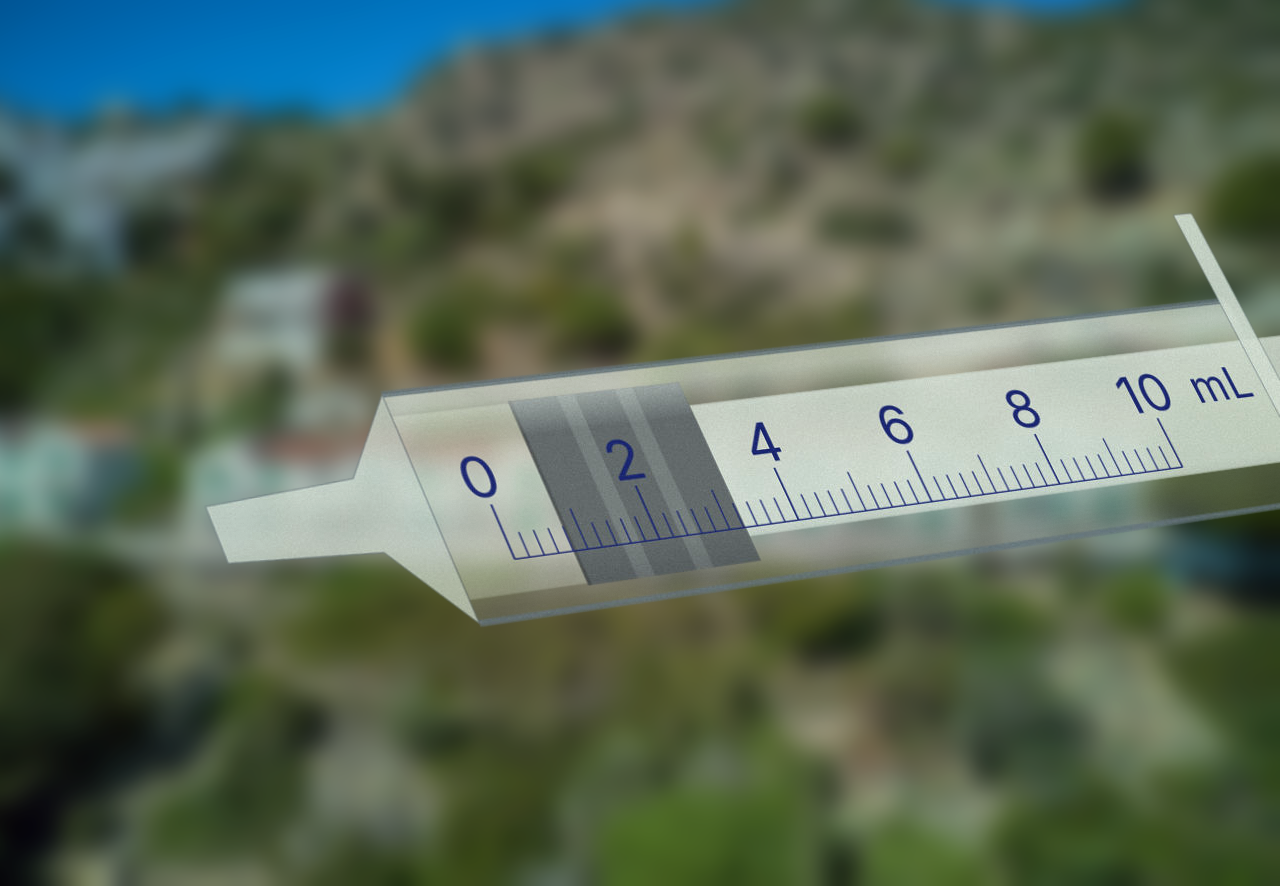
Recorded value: 0.8; mL
